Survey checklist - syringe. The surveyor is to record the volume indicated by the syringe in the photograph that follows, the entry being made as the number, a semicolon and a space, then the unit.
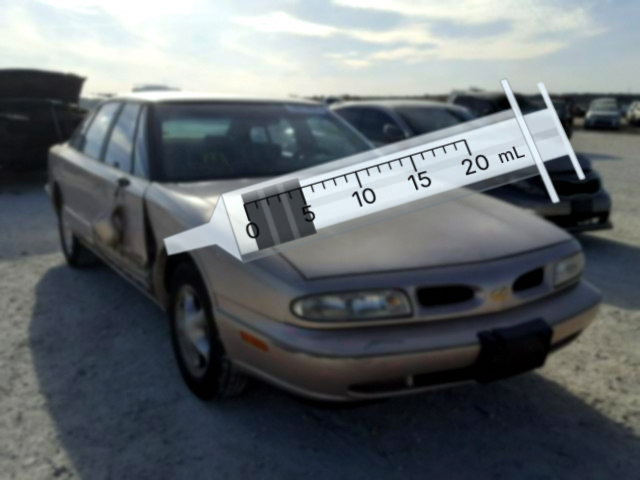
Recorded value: 0; mL
